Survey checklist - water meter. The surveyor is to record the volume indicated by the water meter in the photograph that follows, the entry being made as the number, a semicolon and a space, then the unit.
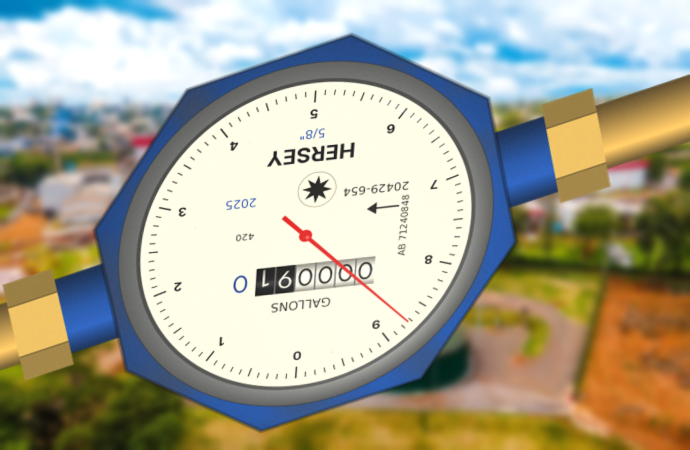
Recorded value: 908.7; gal
